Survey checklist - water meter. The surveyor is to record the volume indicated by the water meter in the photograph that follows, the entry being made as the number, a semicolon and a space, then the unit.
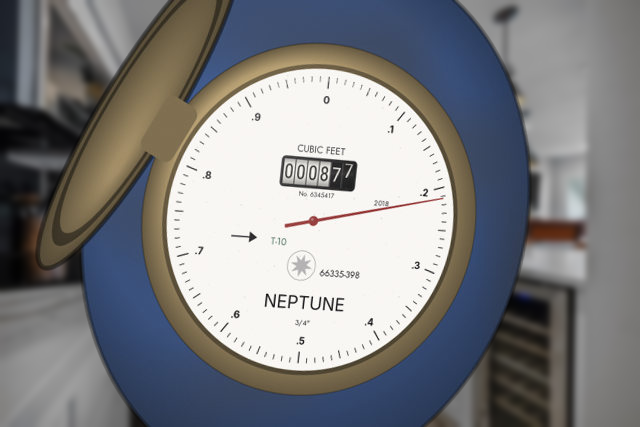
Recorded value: 877.21; ft³
